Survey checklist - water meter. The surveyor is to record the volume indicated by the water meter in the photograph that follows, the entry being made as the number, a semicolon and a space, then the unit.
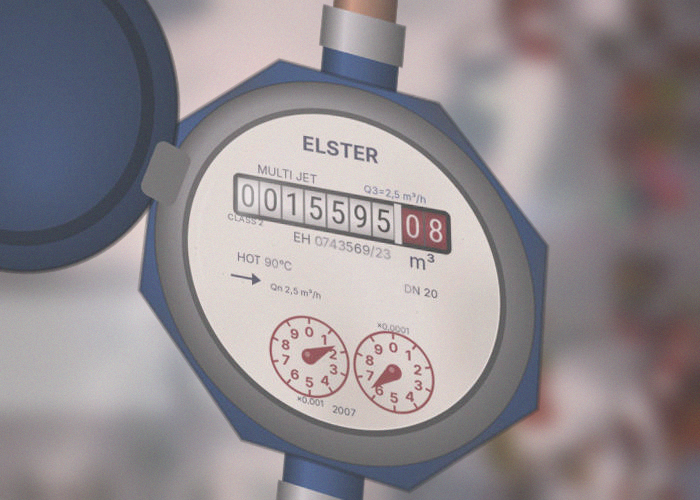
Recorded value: 15595.0816; m³
